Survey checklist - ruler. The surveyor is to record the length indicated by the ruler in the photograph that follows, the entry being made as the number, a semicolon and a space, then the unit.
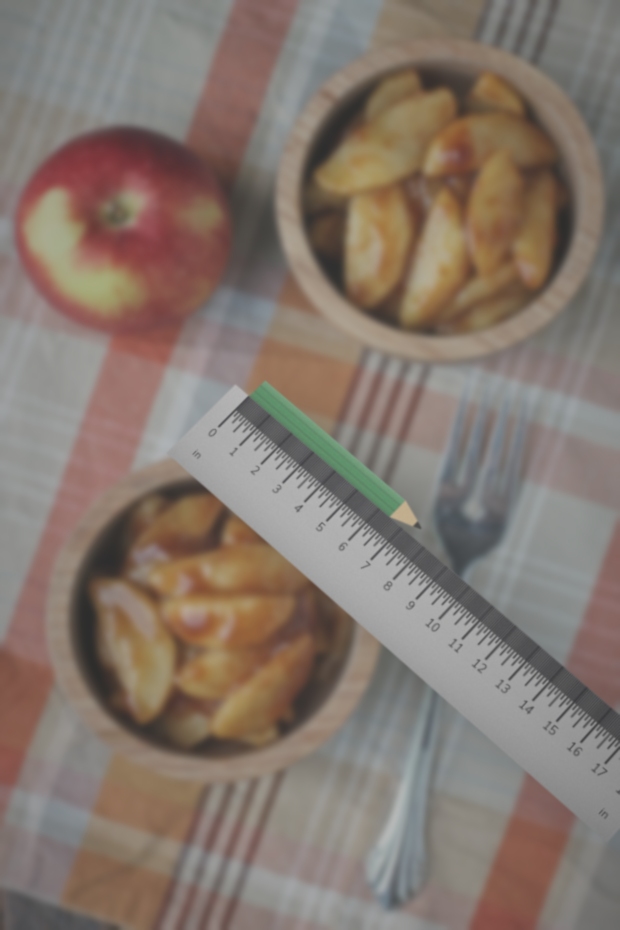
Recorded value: 7.5; in
